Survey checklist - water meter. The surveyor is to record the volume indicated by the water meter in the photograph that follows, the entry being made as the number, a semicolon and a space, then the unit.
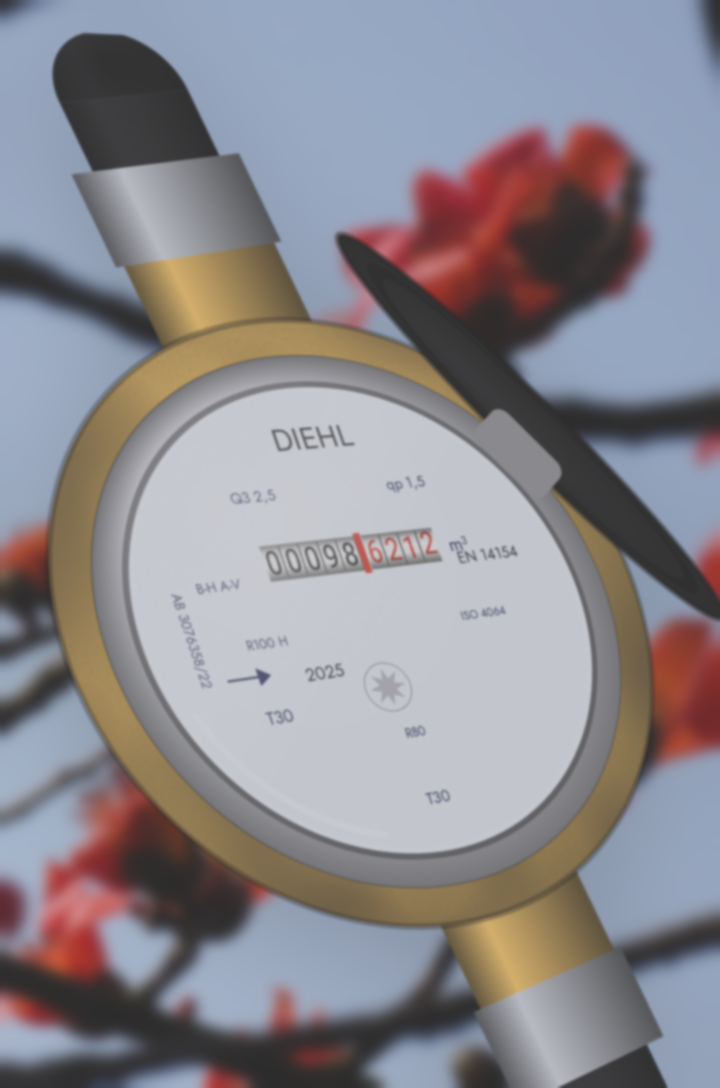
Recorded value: 98.6212; m³
